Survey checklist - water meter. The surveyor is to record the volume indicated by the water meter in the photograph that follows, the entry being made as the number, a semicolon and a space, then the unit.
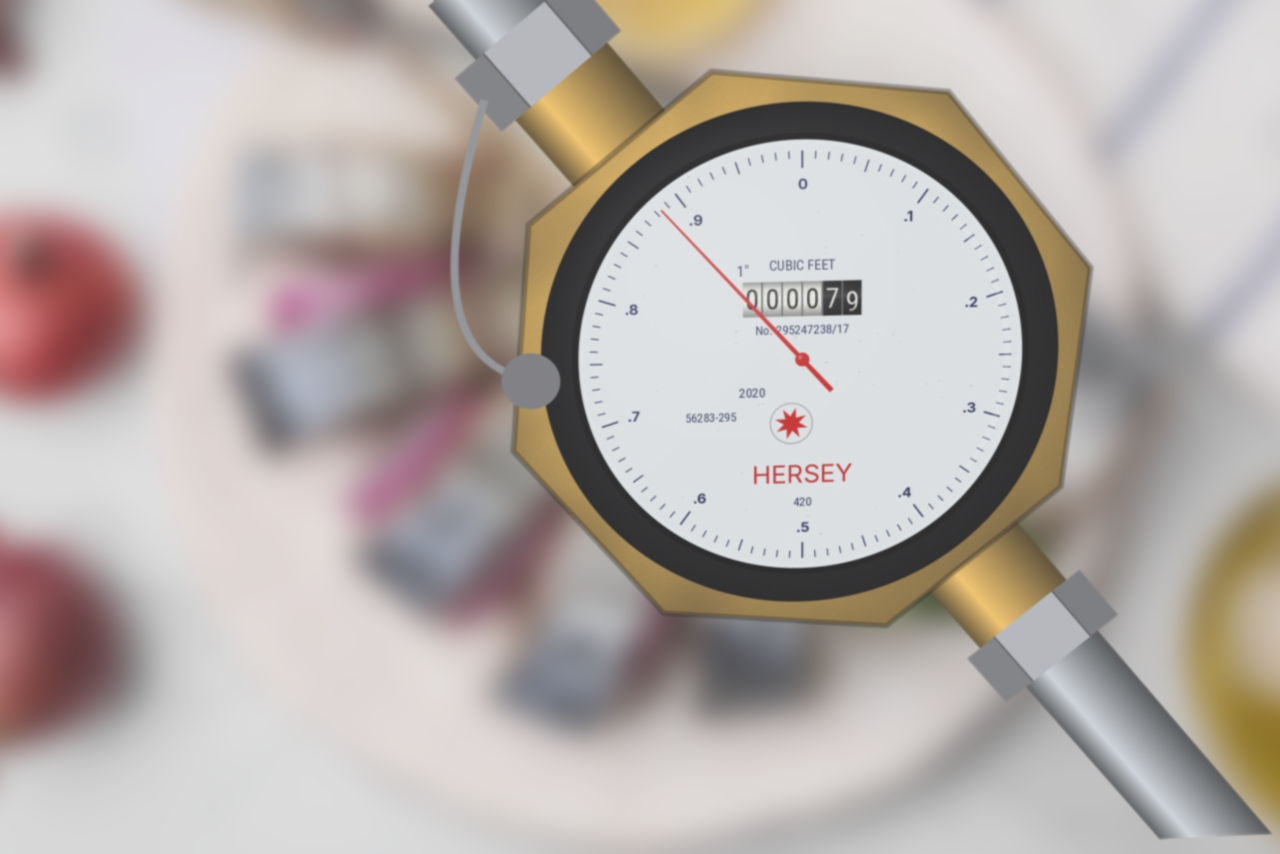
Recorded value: 78.88; ft³
